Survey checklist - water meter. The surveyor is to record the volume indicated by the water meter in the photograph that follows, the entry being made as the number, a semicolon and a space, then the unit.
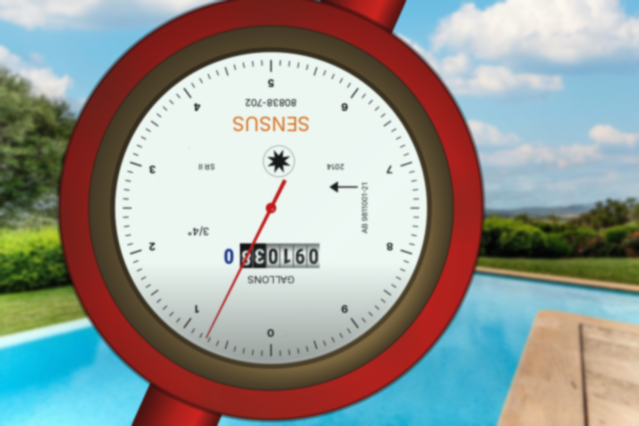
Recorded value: 910380.7; gal
